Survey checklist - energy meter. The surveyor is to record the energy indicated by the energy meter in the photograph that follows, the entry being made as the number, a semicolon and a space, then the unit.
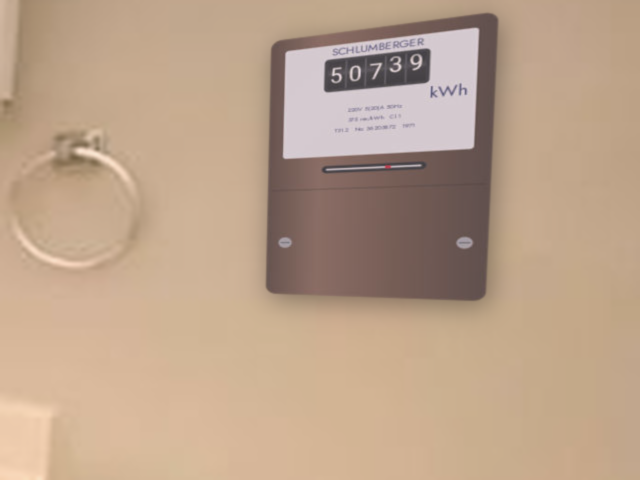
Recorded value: 50739; kWh
